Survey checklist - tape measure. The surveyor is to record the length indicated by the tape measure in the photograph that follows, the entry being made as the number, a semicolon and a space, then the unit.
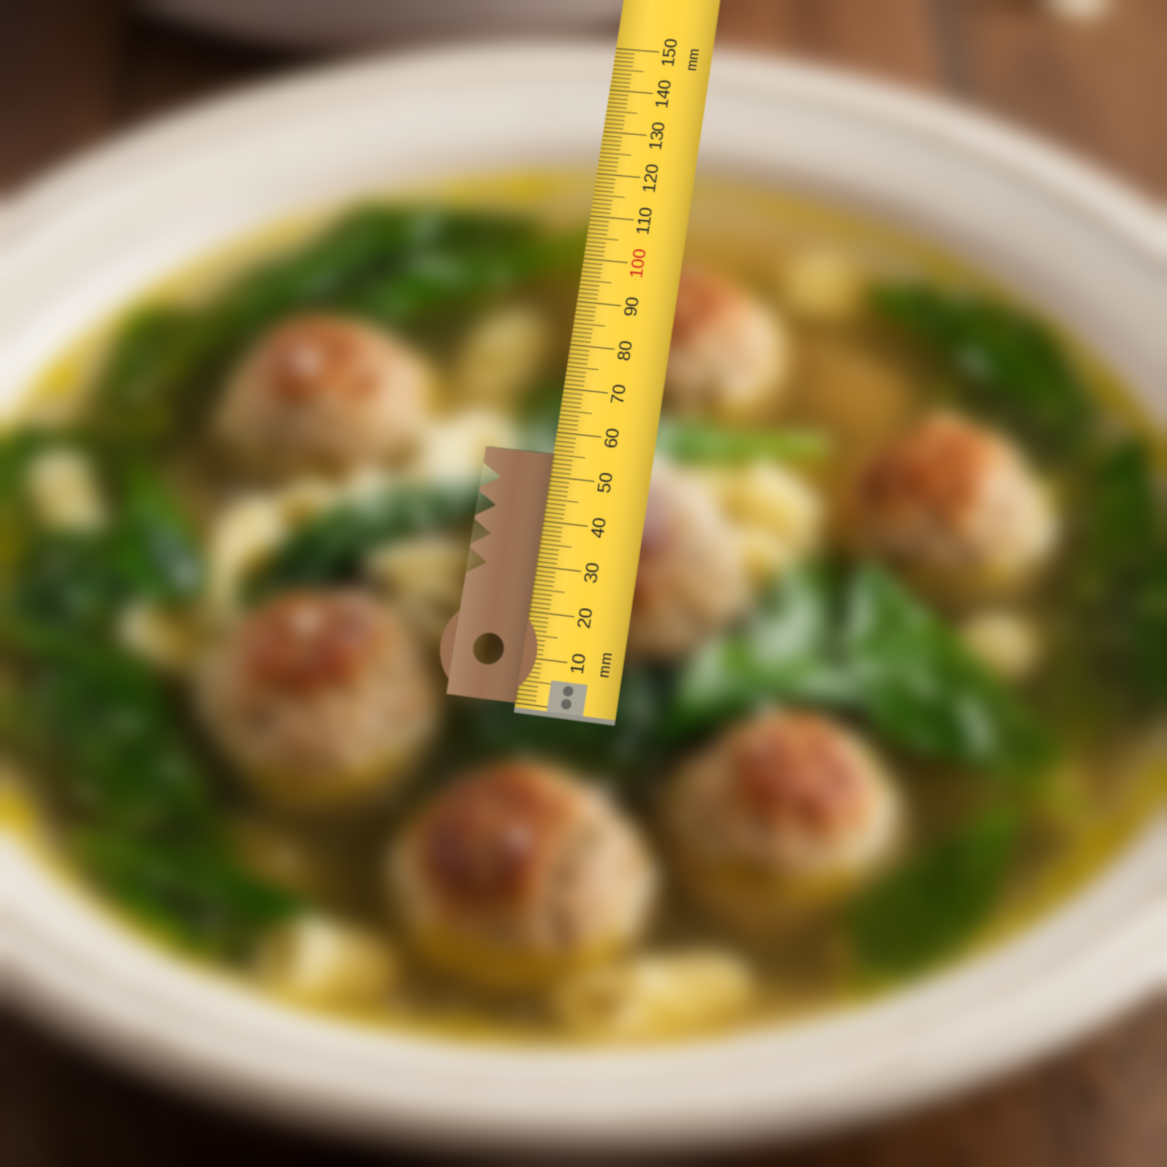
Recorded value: 55; mm
